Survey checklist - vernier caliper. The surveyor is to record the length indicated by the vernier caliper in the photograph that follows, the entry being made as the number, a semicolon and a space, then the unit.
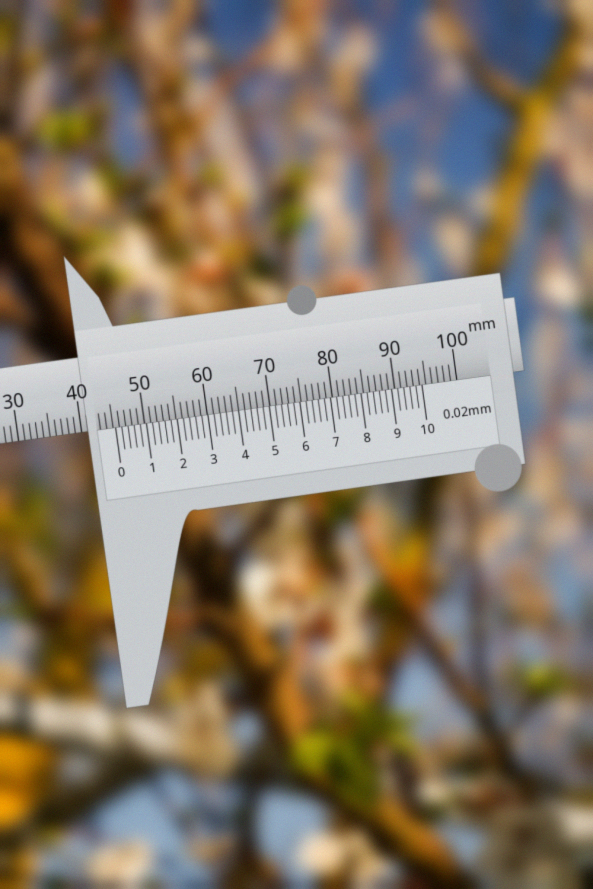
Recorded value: 45.4; mm
